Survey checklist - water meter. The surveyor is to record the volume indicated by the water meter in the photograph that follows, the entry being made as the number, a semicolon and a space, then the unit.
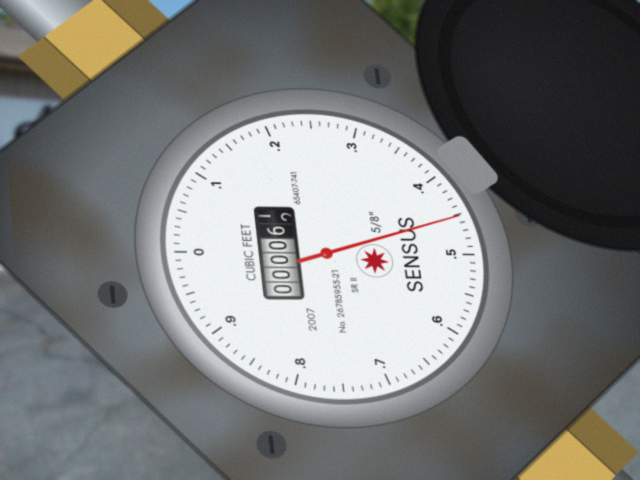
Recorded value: 61.45; ft³
